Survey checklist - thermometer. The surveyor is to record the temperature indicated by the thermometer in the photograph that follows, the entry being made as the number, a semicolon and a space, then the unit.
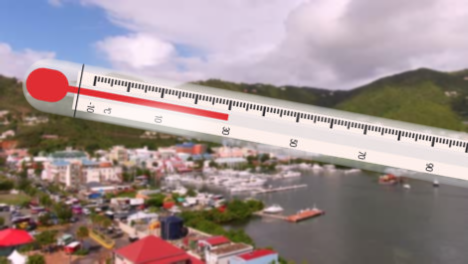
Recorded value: 30; °C
